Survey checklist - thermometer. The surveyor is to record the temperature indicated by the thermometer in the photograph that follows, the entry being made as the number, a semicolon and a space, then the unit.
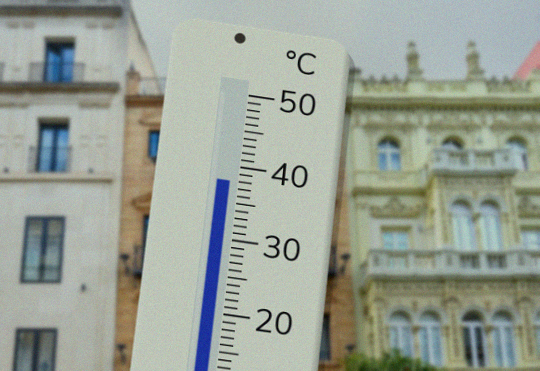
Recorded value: 38; °C
